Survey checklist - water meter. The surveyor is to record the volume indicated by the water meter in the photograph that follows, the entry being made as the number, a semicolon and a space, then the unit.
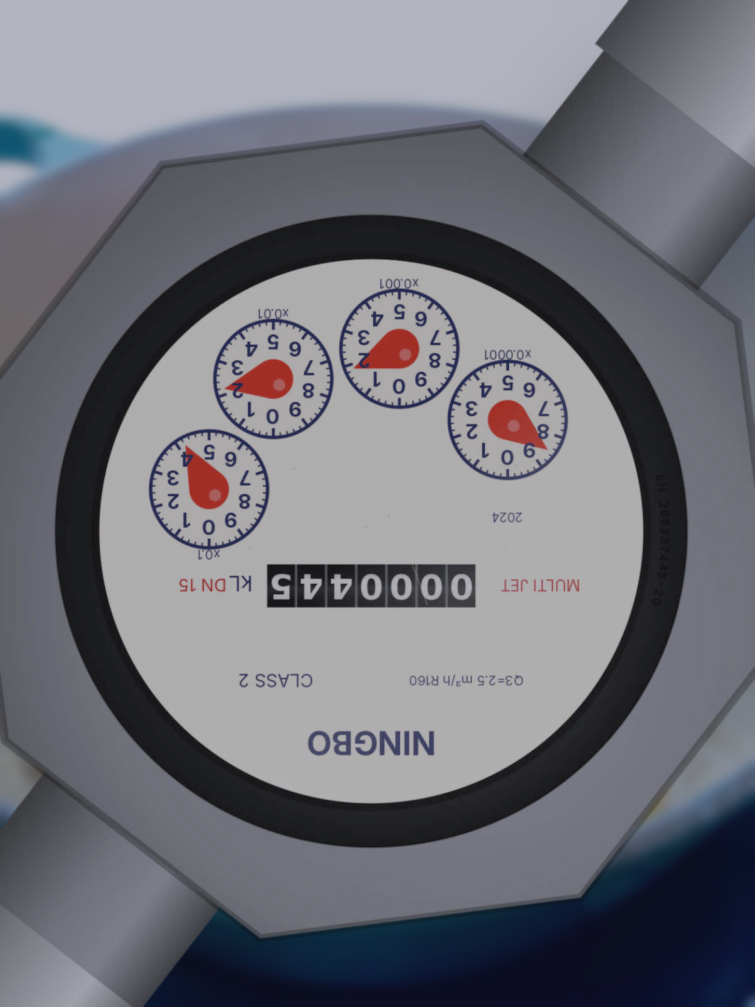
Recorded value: 445.4218; kL
